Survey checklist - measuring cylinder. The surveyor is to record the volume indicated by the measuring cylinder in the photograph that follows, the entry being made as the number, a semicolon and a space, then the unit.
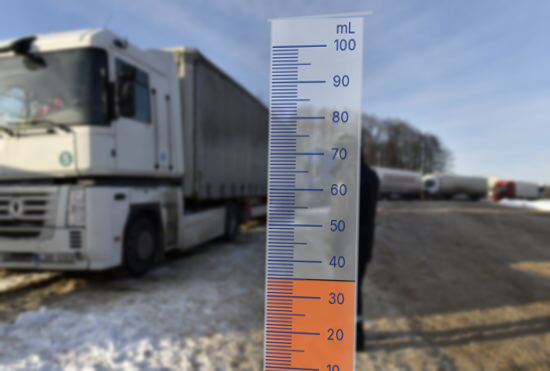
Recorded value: 35; mL
